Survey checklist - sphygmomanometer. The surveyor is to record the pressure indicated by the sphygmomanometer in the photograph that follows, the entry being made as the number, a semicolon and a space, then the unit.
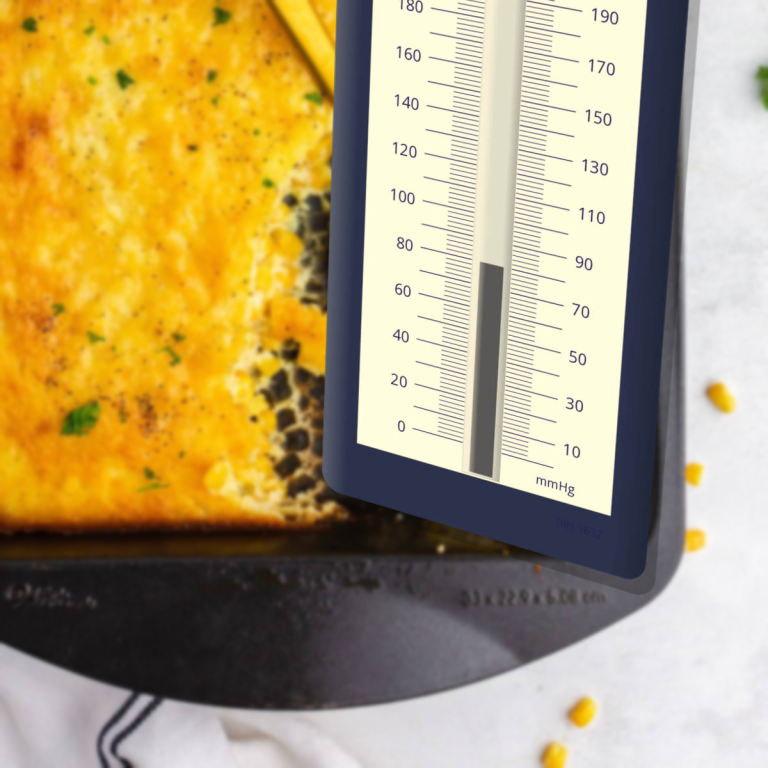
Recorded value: 80; mmHg
